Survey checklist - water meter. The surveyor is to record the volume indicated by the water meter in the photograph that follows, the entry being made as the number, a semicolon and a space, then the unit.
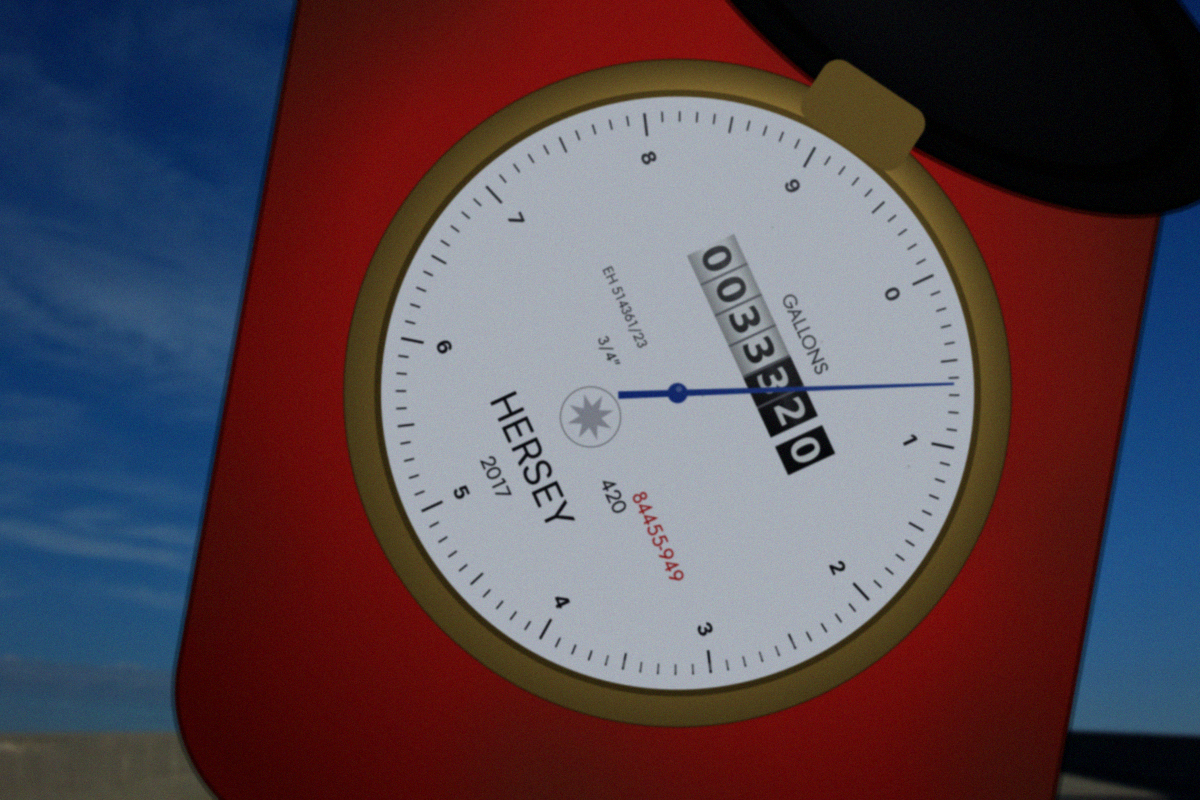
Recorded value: 33320.6; gal
